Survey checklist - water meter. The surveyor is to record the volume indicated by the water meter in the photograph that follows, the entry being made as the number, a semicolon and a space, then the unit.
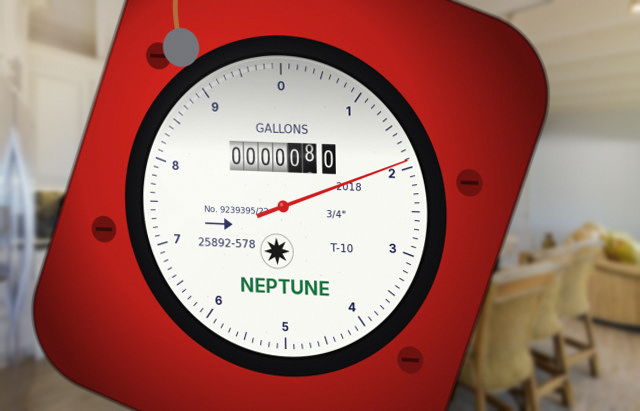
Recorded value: 81.9; gal
